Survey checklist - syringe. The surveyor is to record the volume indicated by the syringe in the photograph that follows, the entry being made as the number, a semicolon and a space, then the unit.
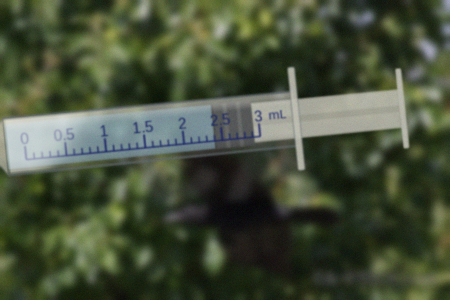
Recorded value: 2.4; mL
